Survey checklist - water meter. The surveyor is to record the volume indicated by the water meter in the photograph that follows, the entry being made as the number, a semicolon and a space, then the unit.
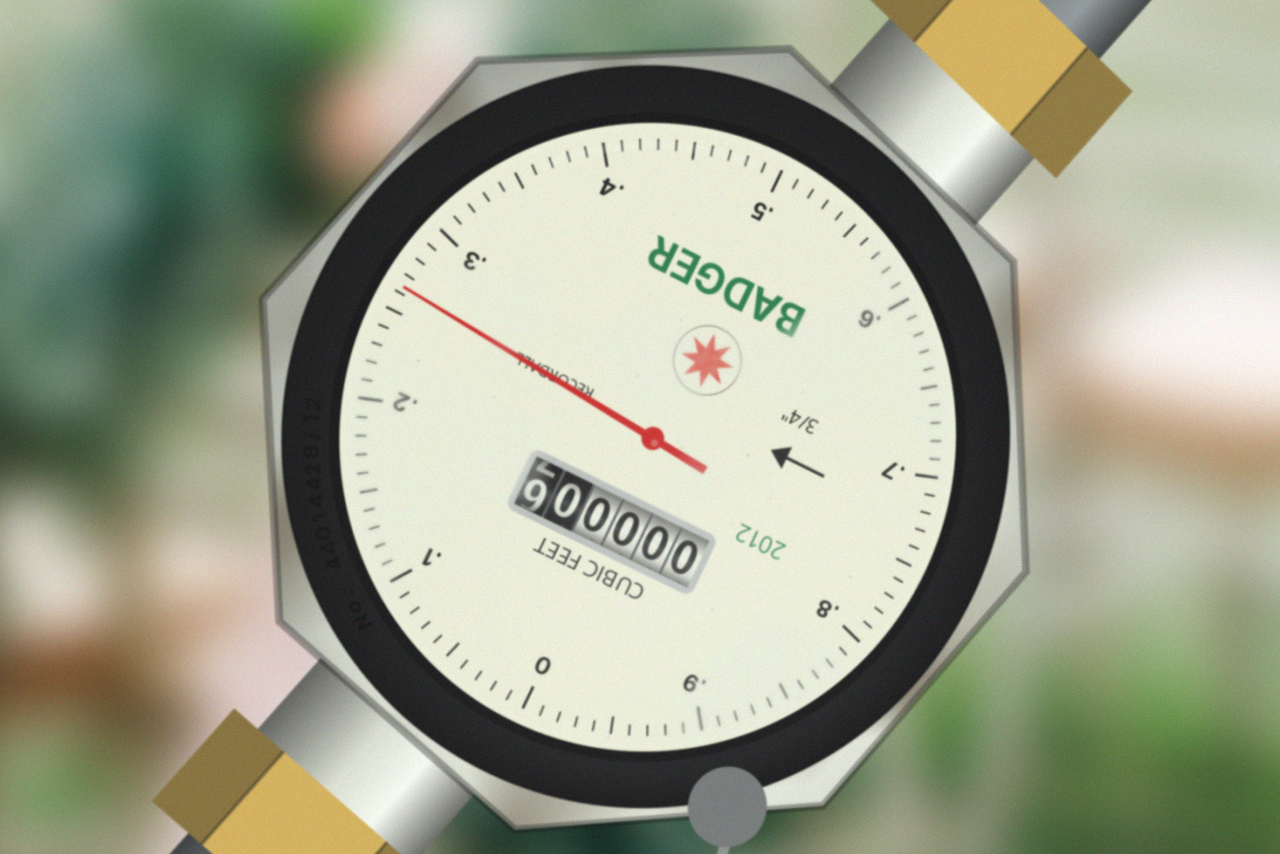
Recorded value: 6.26; ft³
